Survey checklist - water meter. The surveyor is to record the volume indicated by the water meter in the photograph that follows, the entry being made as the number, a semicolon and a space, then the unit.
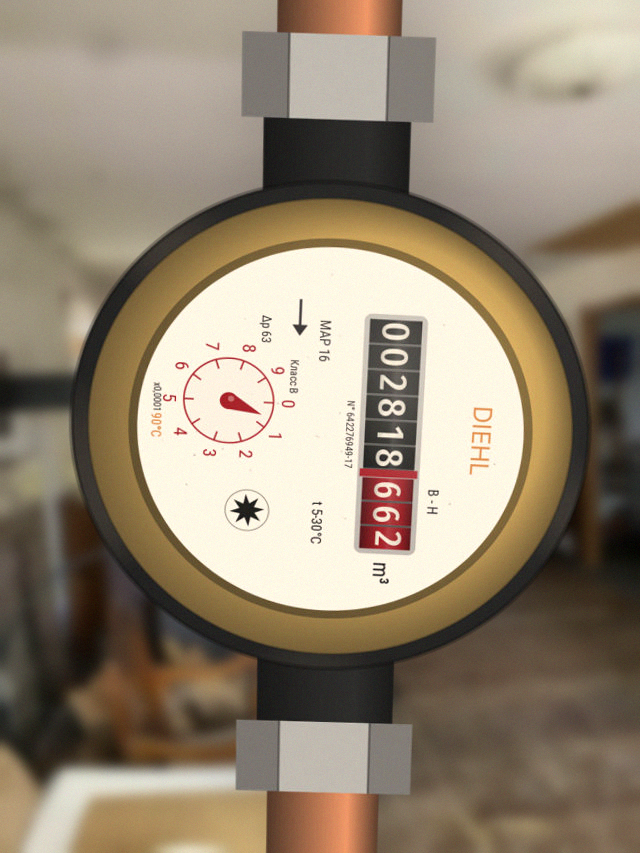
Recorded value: 2818.6620; m³
